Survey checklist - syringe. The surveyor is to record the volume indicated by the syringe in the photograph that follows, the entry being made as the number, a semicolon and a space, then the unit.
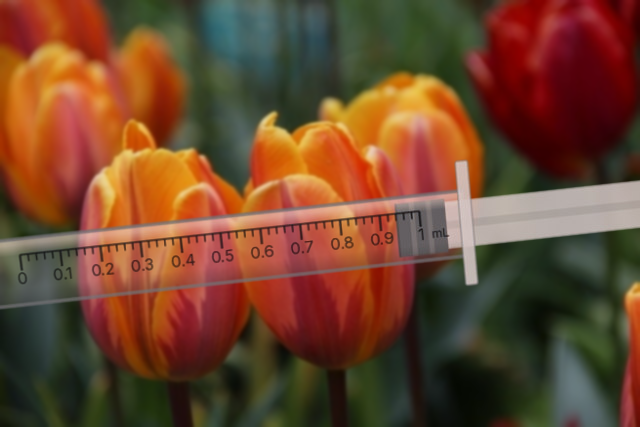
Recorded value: 0.94; mL
